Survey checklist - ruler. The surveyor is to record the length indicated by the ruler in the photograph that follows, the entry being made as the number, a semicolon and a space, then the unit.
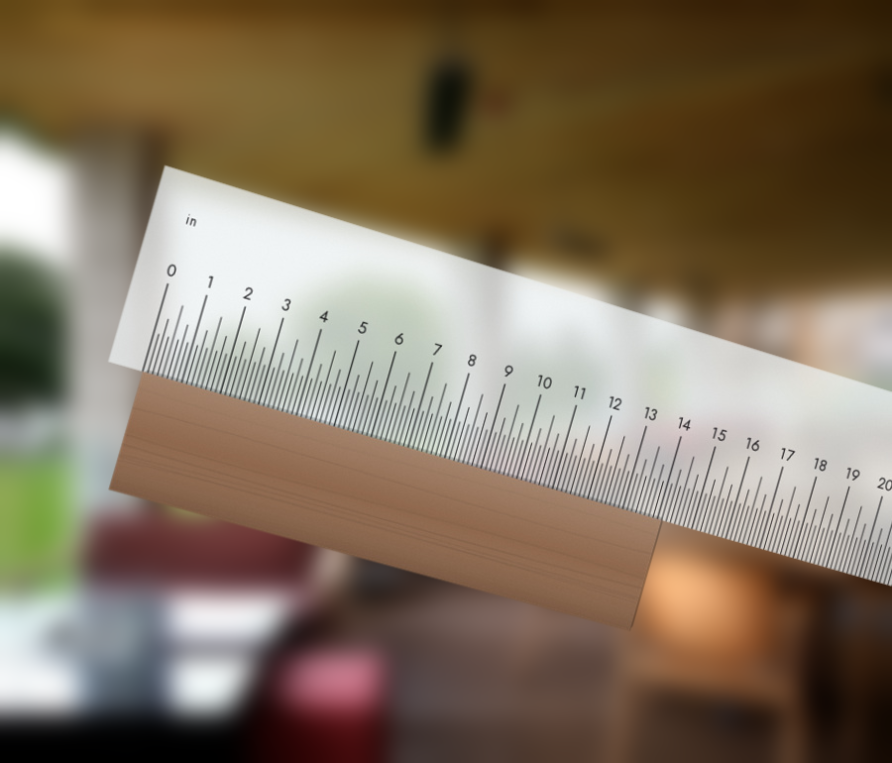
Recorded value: 14.125; in
